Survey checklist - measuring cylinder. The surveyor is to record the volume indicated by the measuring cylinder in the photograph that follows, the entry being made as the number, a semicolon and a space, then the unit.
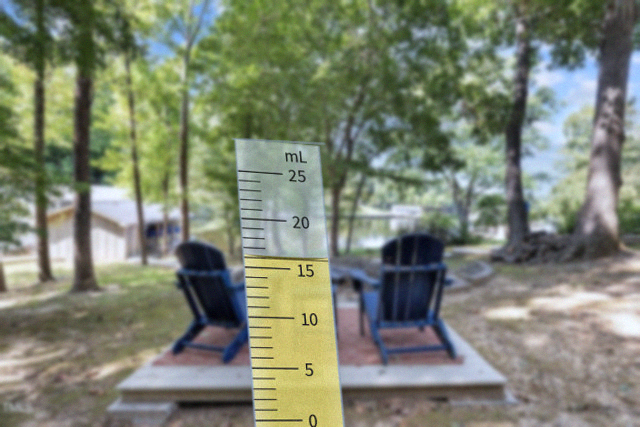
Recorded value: 16; mL
